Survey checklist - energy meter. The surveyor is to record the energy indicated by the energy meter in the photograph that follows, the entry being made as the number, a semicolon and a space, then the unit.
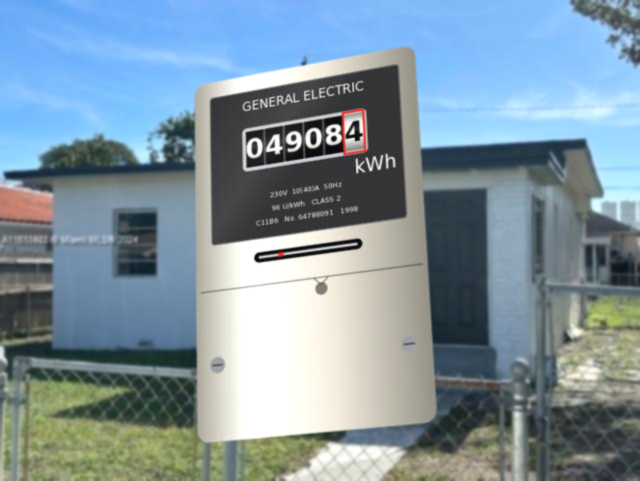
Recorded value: 4908.4; kWh
